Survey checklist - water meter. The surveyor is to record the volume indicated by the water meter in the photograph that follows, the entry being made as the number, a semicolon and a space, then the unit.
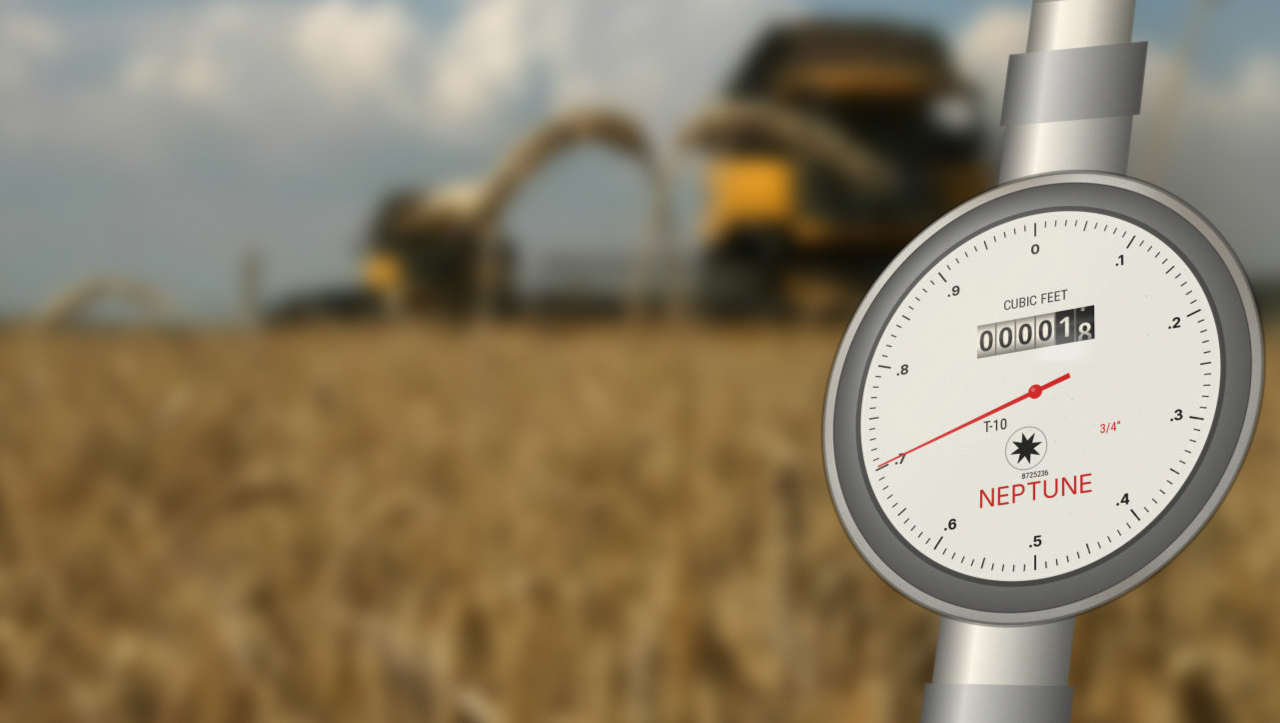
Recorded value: 17.70; ft³
